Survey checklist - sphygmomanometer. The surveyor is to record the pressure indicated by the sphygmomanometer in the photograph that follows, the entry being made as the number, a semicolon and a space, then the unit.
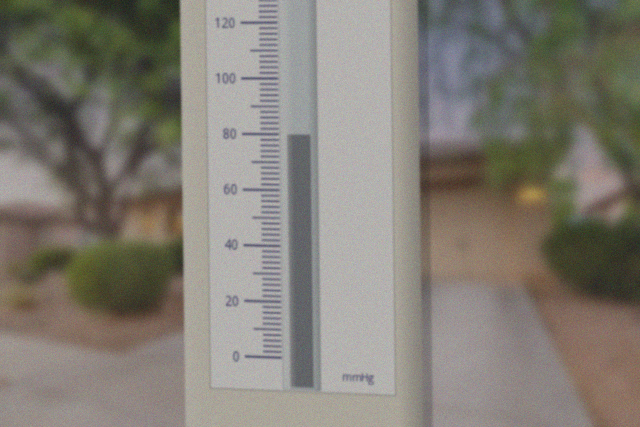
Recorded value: 80; mmHg
